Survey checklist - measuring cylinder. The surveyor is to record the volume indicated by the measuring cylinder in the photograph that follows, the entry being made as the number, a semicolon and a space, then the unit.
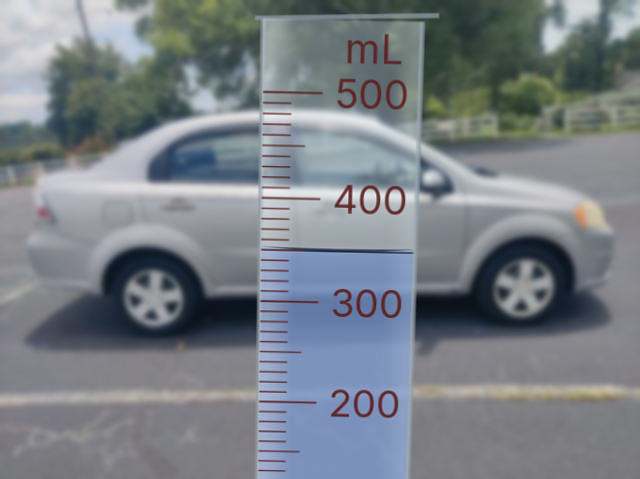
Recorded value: 350; mL
